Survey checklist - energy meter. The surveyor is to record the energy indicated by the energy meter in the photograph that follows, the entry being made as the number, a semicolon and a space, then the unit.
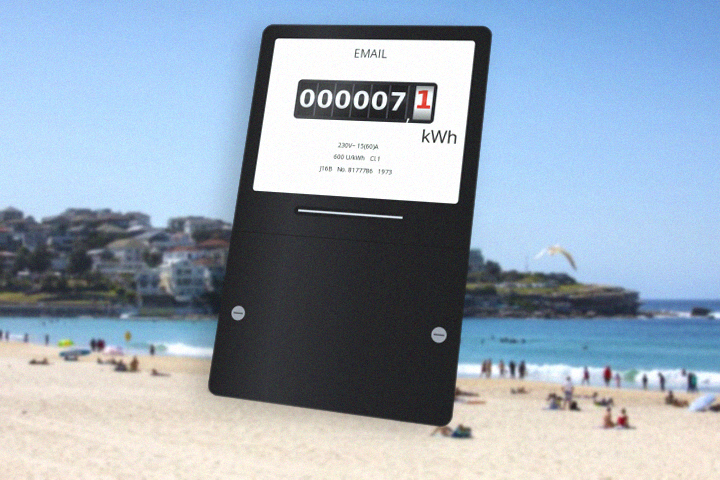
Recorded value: 7.1; kWh
